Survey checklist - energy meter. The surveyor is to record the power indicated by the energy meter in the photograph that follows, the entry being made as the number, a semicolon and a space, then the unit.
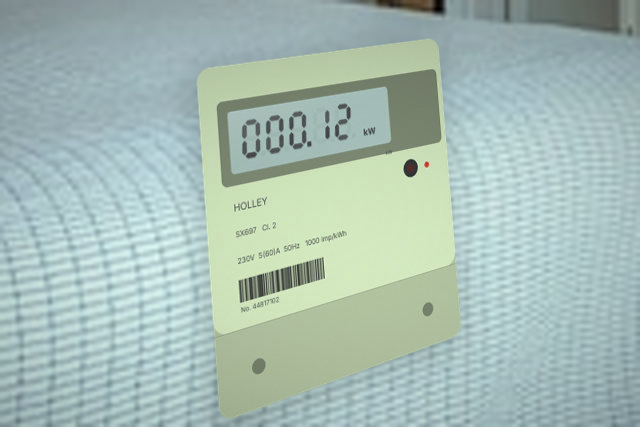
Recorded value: 0.12; kW
